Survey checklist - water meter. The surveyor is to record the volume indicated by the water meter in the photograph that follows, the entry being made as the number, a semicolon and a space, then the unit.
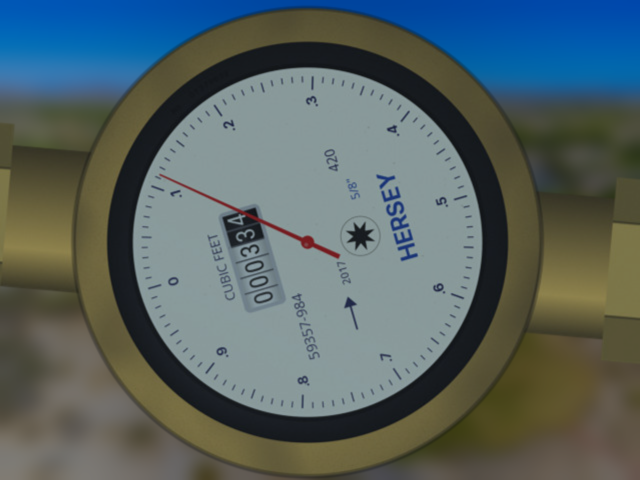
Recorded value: 334.11; ft³
